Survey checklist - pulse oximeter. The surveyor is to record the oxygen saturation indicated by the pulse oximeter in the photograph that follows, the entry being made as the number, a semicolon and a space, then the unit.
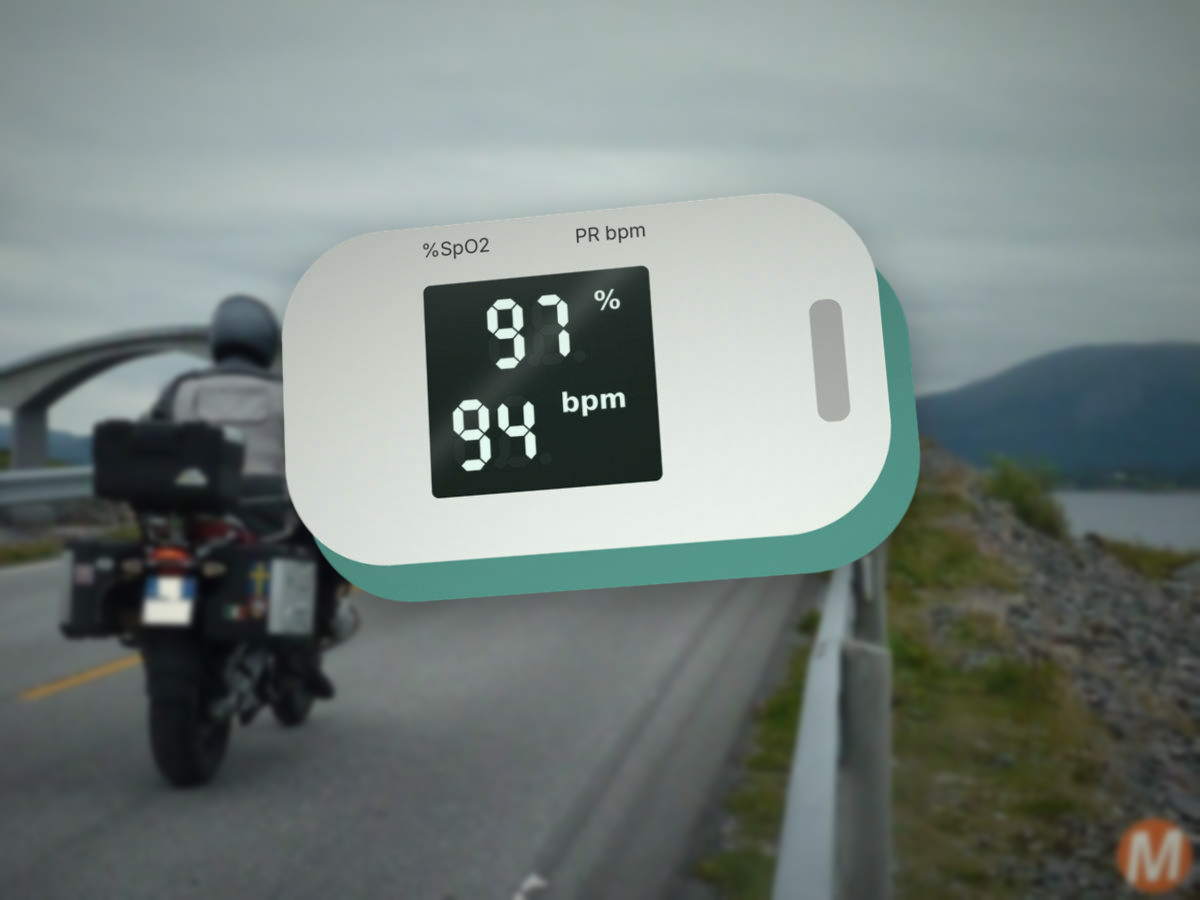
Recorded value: 97; %
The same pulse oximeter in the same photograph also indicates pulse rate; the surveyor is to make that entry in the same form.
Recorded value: 94; bpm
